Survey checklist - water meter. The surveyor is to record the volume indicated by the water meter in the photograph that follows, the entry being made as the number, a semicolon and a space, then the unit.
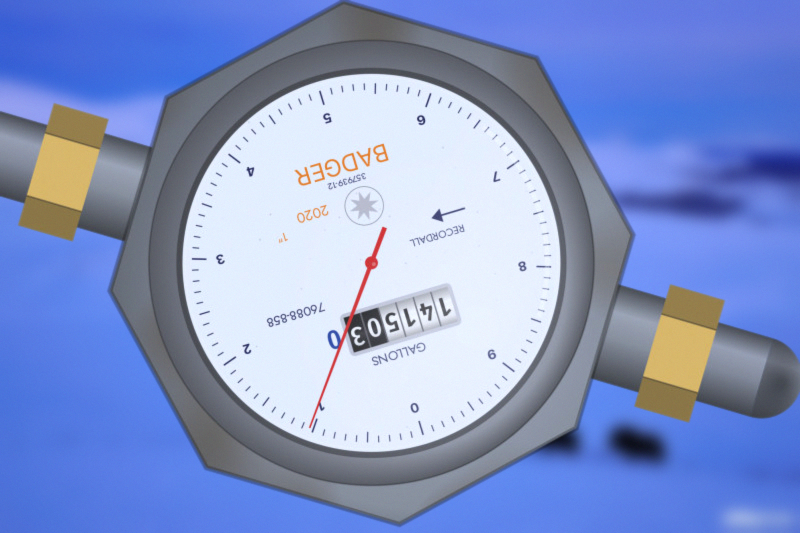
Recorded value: 1415031.0; gal
